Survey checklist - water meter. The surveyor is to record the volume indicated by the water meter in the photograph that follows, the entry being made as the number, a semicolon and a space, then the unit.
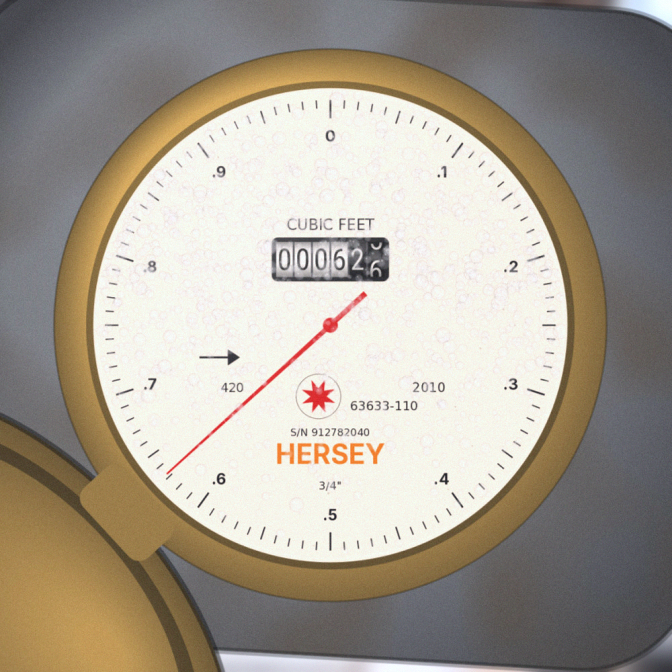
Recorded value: 625.63; ft³
